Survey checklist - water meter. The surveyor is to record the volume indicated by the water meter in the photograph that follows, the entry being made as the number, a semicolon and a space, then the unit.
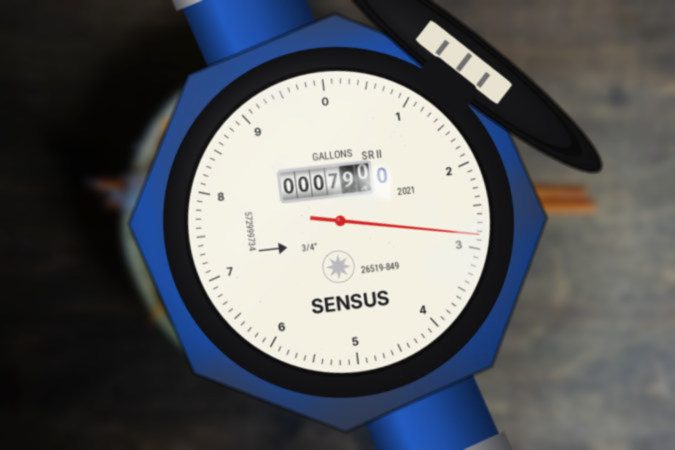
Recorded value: 7902.8; gal
